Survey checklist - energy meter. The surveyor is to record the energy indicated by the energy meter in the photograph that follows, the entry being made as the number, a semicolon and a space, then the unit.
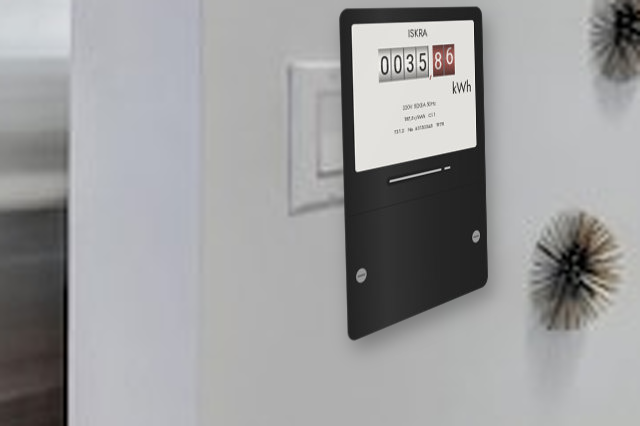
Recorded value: 35.86; kWh
